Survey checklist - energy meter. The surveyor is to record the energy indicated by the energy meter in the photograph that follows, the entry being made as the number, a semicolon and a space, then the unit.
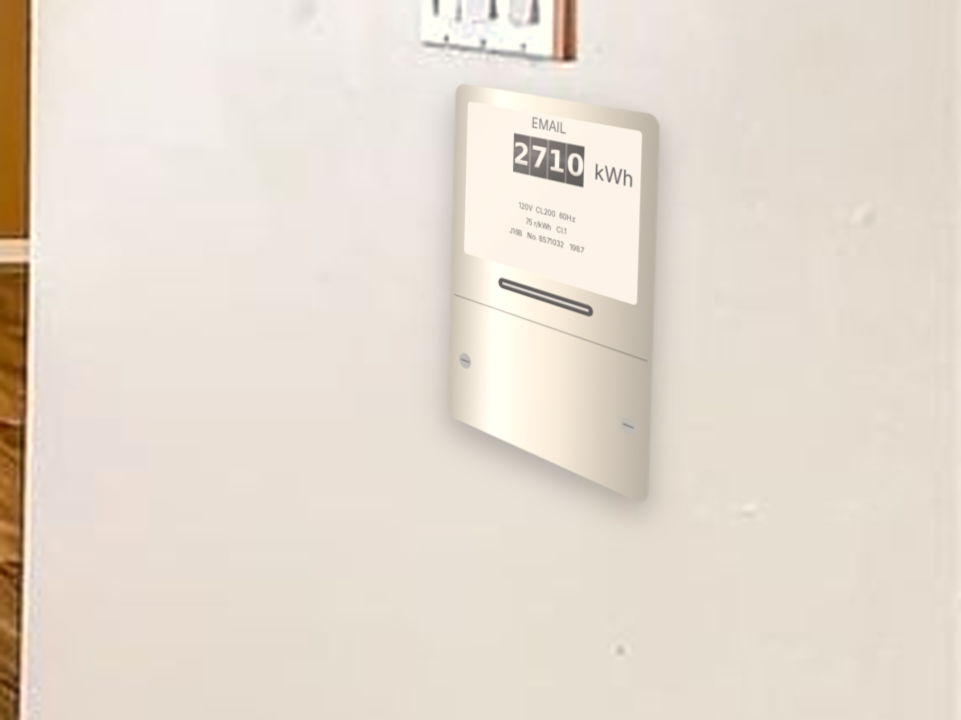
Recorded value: 2710; kWh
